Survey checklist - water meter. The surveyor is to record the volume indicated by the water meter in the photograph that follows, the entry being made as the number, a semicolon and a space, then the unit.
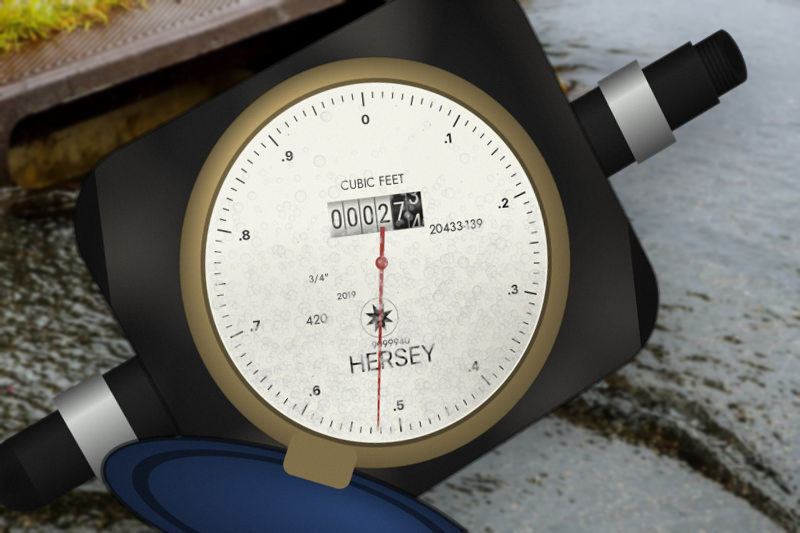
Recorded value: 273.52; ft³
